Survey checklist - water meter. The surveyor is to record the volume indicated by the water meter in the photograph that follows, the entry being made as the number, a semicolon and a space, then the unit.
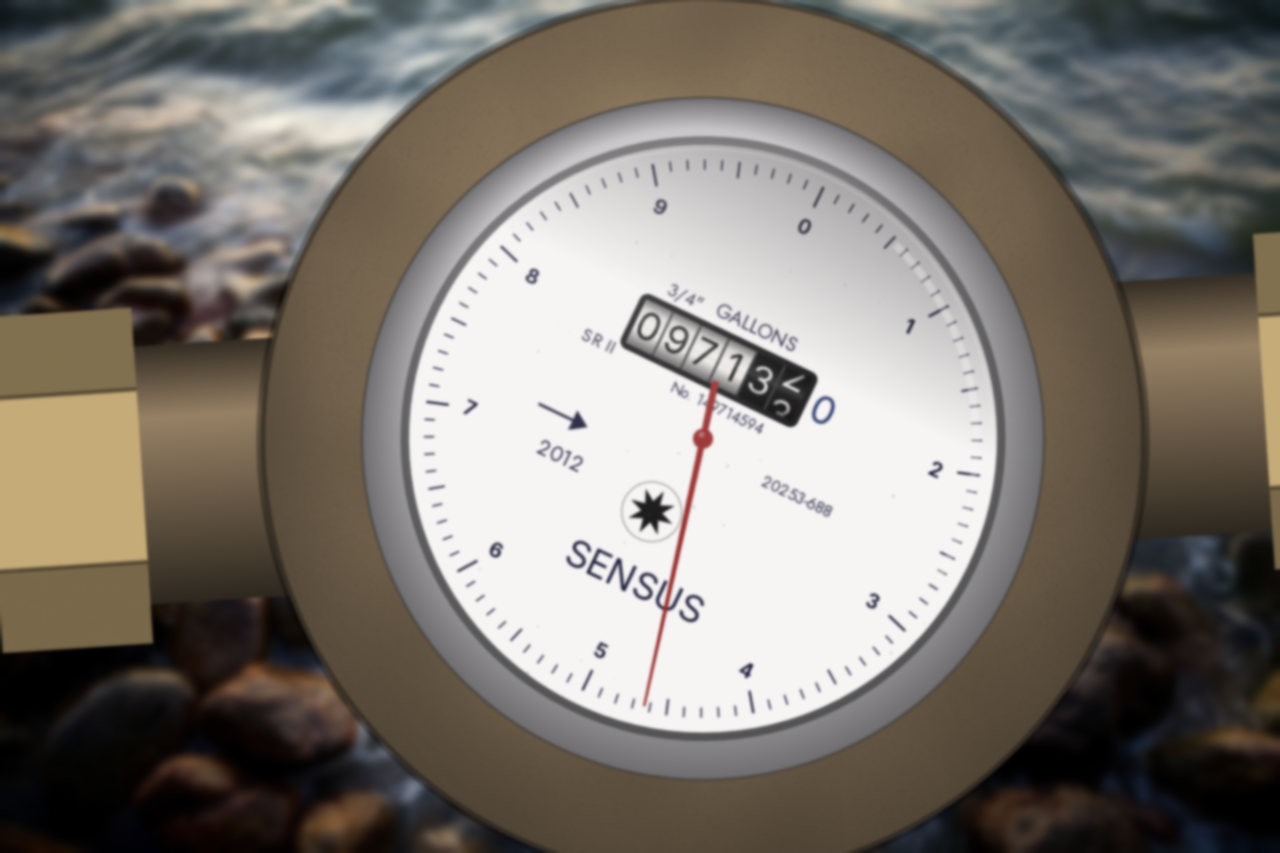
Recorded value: 971324.6; gal
